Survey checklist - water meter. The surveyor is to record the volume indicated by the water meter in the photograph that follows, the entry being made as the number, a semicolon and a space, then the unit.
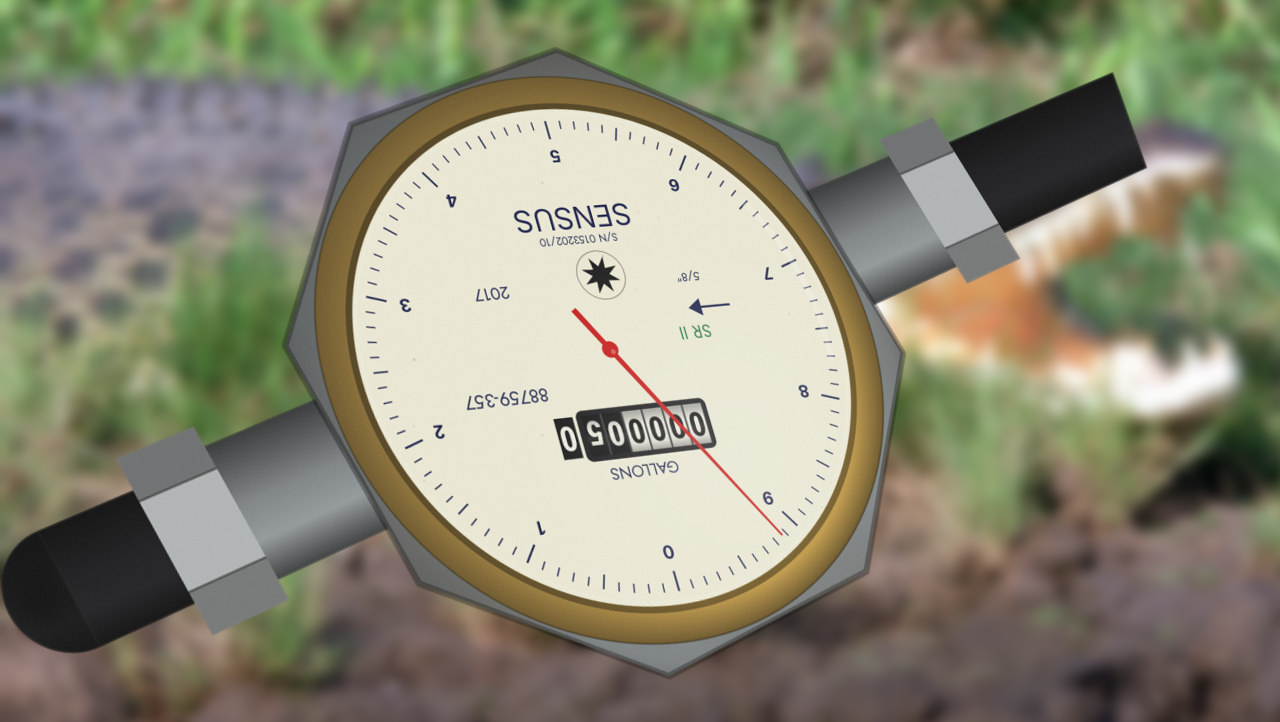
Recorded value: 49.1; gal
